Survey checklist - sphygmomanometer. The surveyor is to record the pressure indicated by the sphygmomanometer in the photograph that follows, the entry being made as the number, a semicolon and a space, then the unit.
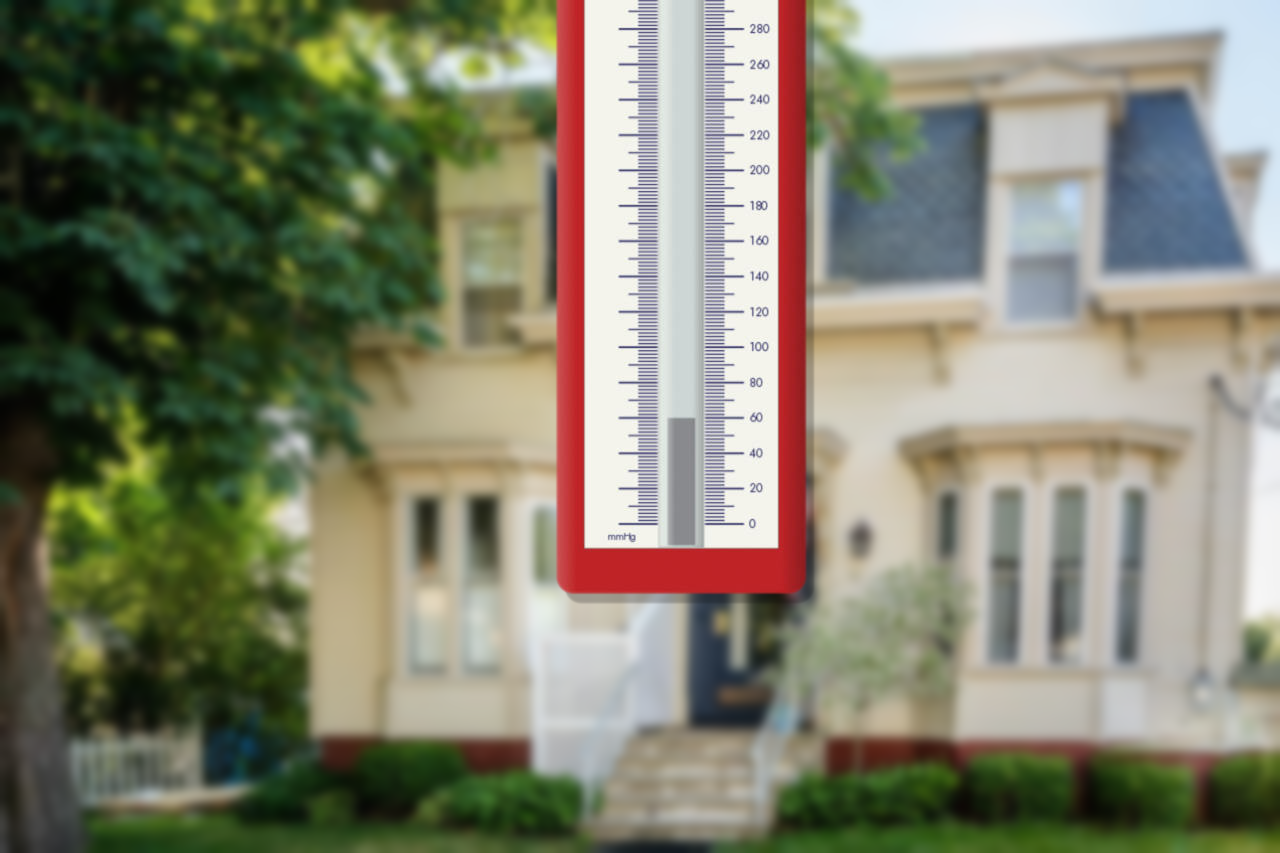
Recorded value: 60; mmHg
